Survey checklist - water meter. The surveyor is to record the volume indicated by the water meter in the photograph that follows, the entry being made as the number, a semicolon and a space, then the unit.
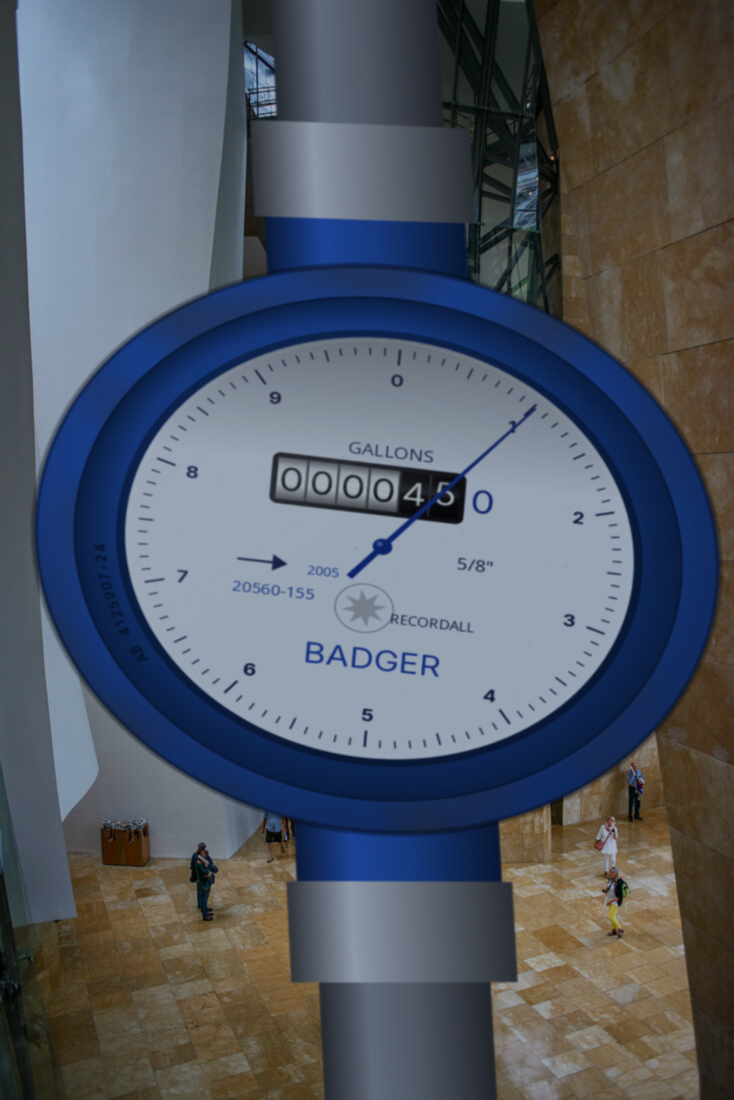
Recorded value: 451.0; gal
